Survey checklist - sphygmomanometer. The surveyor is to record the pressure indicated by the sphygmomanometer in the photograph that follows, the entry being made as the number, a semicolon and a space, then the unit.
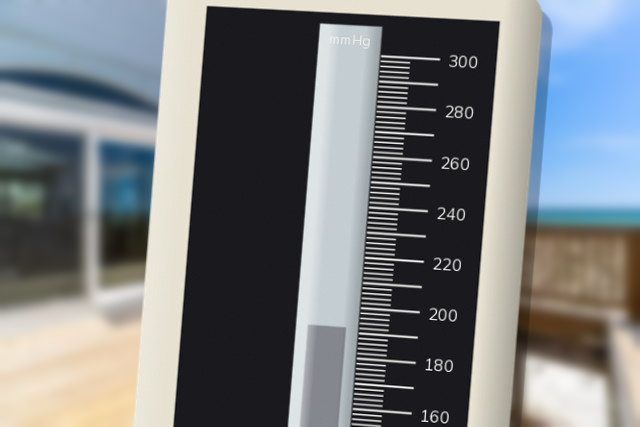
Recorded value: 192; mmHg
